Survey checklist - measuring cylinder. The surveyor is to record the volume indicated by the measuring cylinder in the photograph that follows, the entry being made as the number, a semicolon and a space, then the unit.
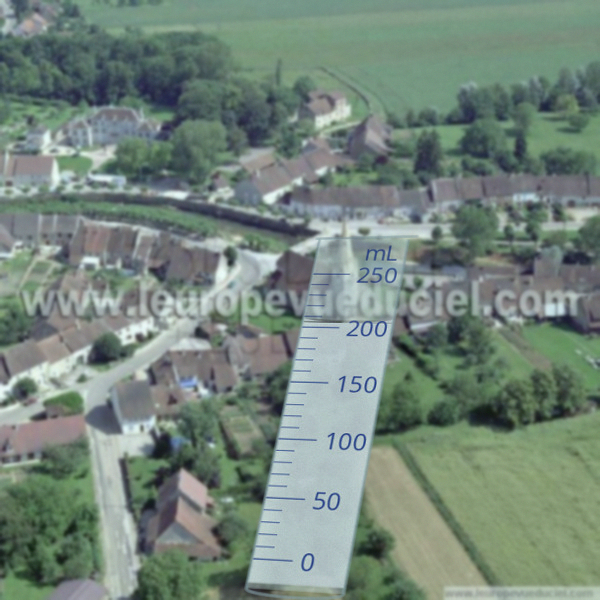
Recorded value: 205; mL
